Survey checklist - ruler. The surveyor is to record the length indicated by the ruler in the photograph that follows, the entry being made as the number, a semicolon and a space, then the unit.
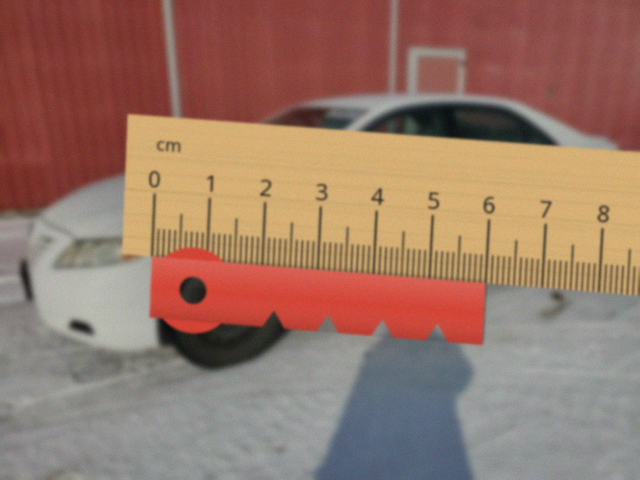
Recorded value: 6; cm
